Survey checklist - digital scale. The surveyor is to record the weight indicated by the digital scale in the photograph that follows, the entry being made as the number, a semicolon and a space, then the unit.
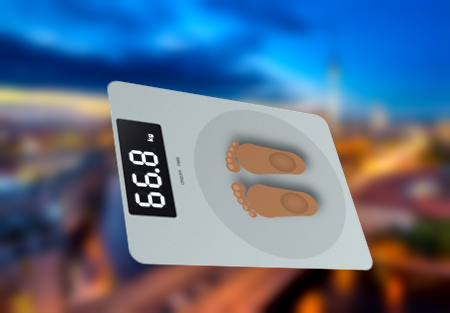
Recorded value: 66.8; kg
